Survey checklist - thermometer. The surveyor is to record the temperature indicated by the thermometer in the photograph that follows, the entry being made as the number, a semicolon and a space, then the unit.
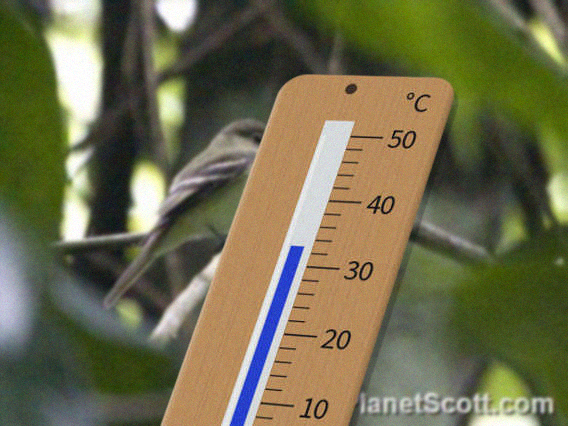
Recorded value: 33; °C
